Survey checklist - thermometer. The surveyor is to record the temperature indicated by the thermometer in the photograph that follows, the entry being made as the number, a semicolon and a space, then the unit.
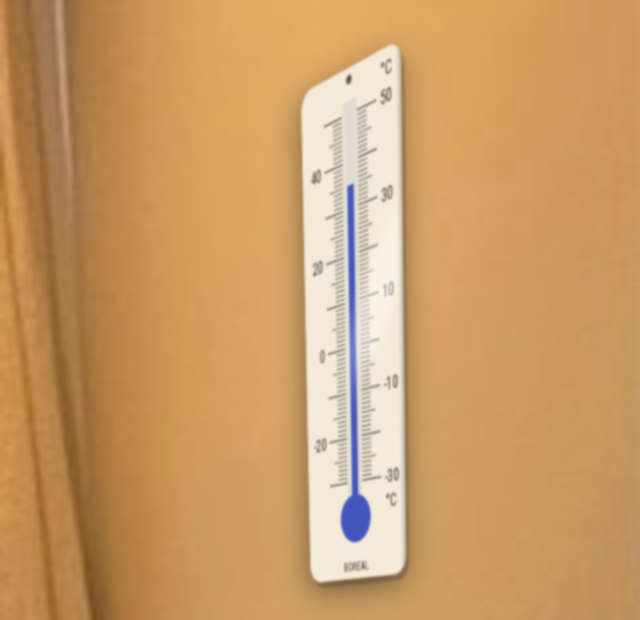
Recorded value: 35; °C
